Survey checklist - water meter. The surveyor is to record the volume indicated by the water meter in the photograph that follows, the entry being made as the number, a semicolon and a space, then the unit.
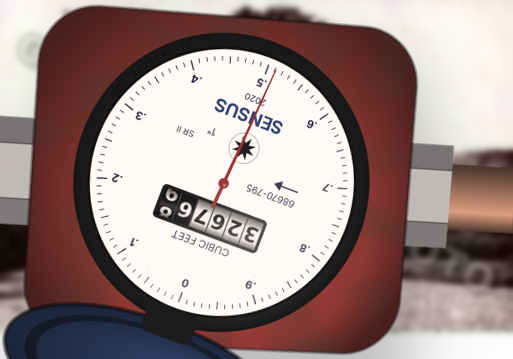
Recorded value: 326768.51; ft³
